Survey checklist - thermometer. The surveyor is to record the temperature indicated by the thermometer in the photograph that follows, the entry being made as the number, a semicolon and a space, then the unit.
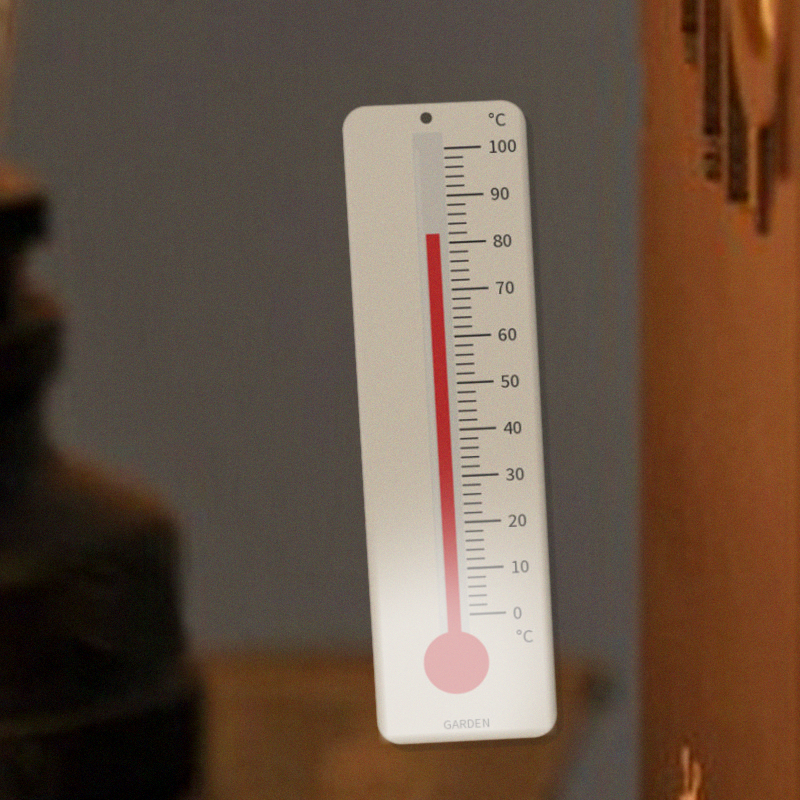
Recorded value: 82; °C
